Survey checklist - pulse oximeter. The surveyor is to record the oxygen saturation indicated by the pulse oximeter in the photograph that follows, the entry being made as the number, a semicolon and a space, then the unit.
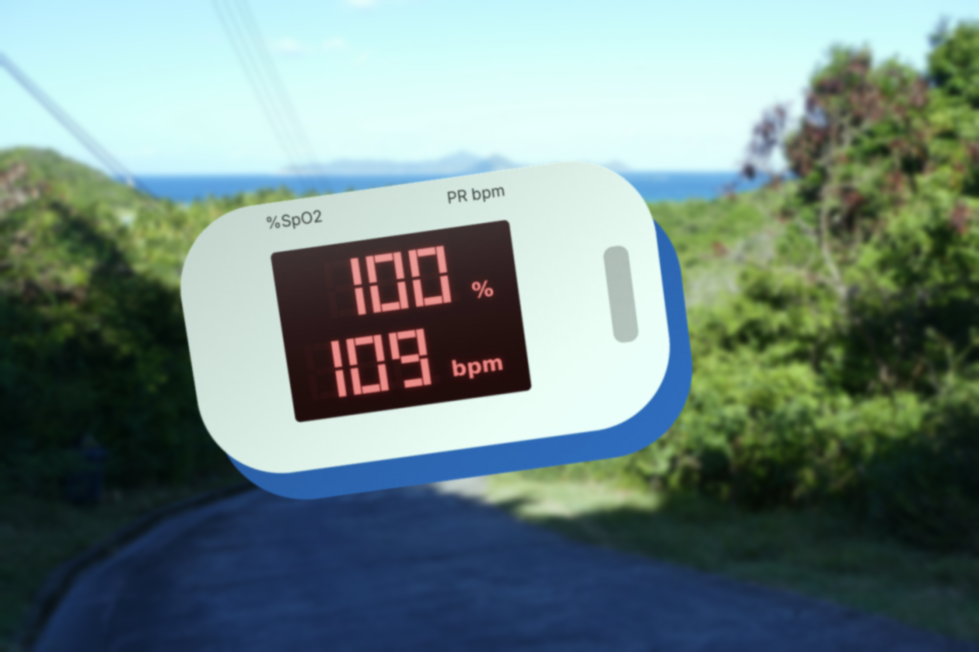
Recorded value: 100; %
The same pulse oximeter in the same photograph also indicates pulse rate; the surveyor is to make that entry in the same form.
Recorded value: 109; bpm
